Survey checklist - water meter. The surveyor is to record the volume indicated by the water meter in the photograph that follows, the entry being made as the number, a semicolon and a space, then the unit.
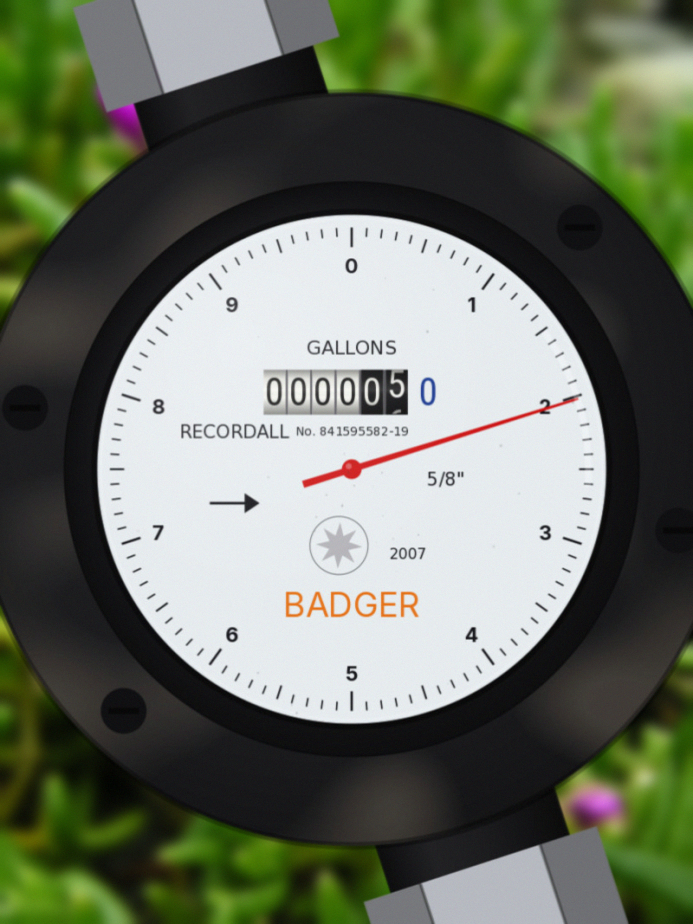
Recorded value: 52.0; gal
